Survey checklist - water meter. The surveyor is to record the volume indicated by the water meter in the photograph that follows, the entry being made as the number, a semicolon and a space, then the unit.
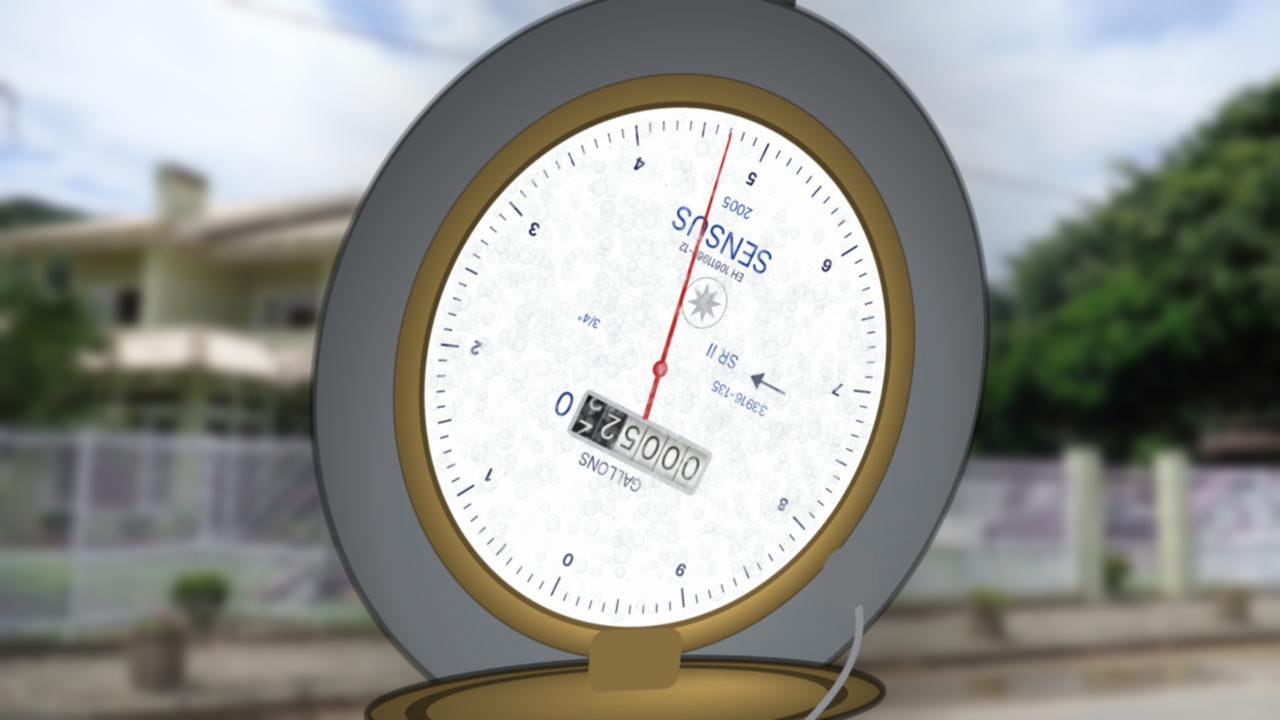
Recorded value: 5224.7; gal
